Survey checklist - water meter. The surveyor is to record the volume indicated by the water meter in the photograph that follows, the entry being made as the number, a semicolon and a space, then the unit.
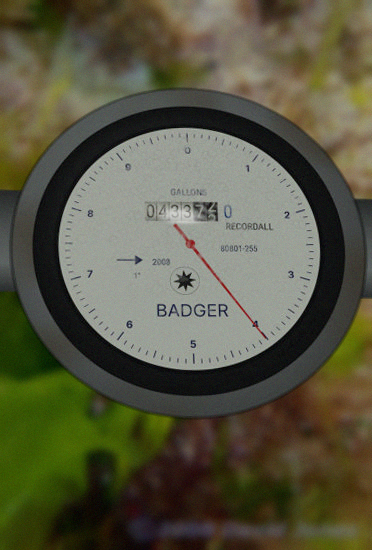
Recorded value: 433724.0; gal
